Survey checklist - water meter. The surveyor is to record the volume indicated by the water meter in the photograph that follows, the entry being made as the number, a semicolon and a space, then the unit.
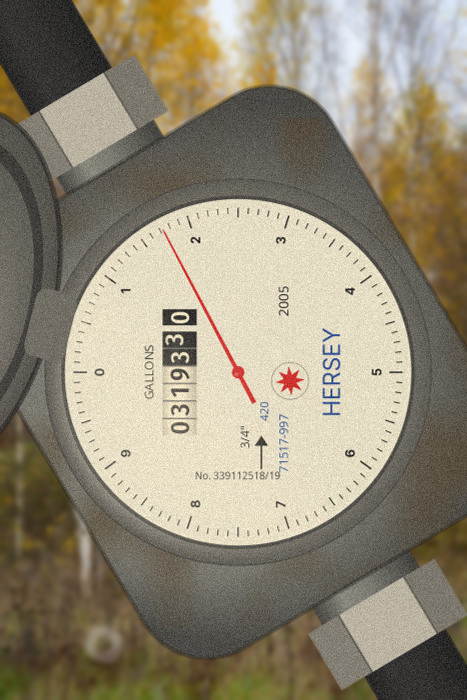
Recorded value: 319331.7; gal
